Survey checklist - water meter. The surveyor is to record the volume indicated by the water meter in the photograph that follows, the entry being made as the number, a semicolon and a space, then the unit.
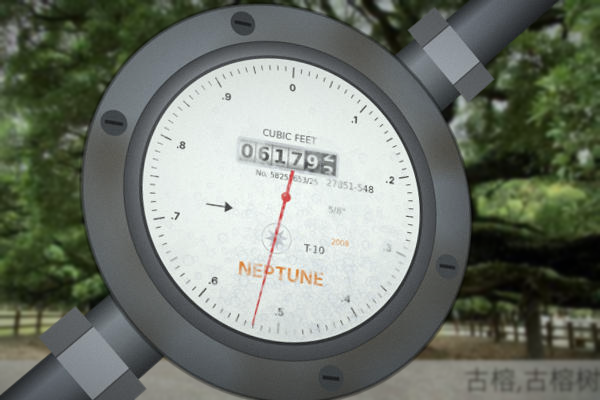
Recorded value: 61792.53; ft³
